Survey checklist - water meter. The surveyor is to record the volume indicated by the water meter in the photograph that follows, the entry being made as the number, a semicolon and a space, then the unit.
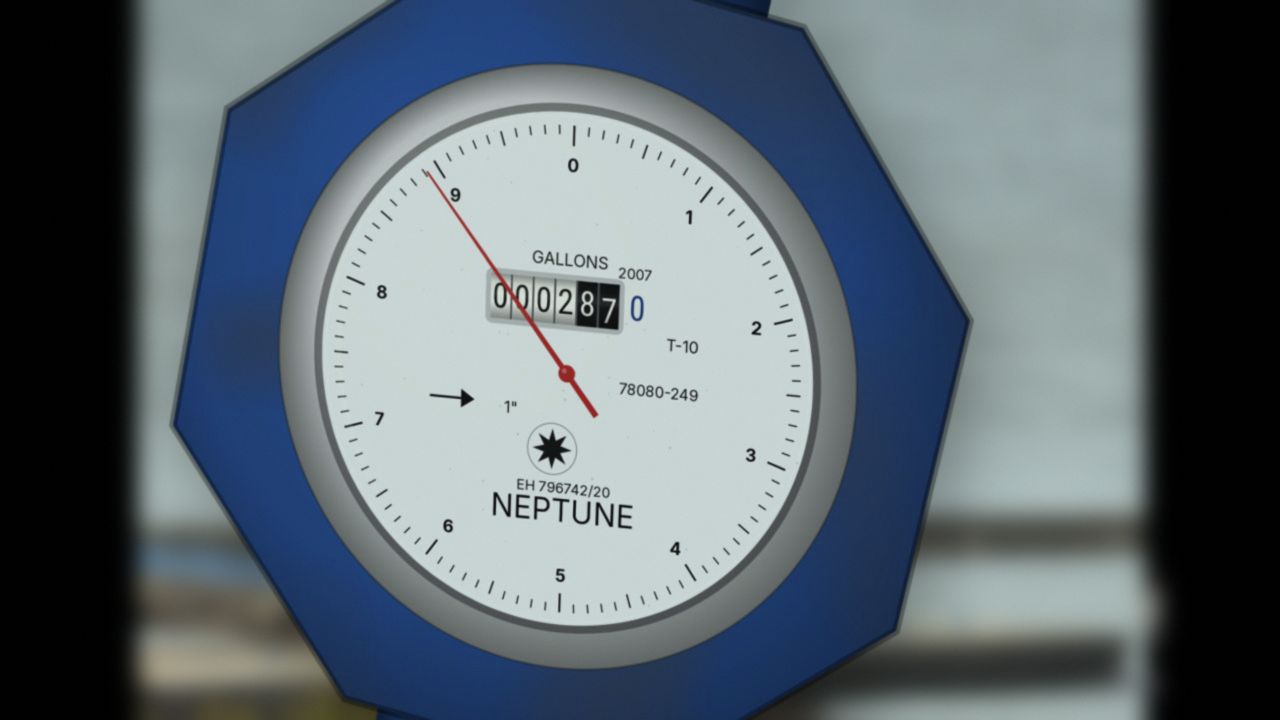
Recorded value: 2868.9; gal
